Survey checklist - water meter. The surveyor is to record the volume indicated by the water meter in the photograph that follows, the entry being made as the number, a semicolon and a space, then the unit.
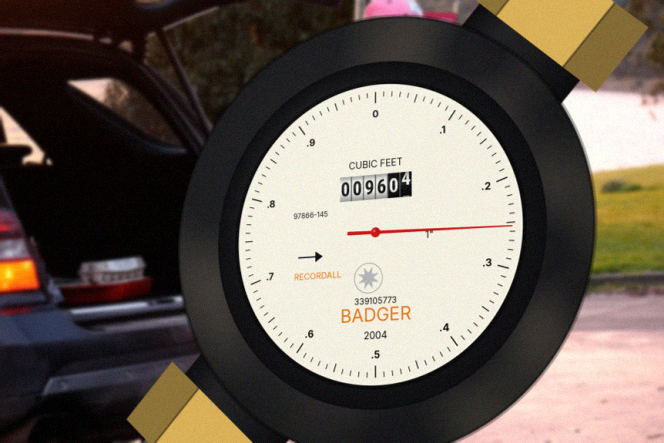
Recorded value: 9604.25; ft³
